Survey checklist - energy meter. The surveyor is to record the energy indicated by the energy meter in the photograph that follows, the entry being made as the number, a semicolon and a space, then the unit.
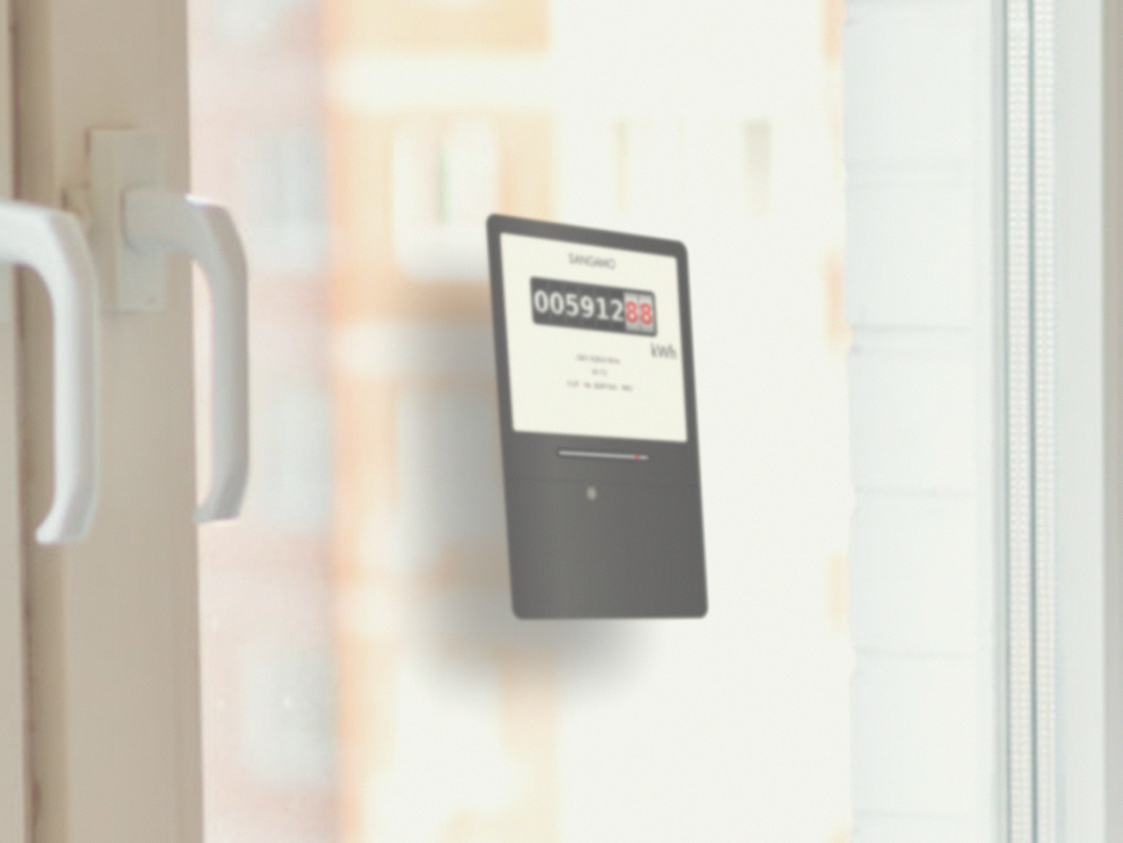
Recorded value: 5912.88; kWh
